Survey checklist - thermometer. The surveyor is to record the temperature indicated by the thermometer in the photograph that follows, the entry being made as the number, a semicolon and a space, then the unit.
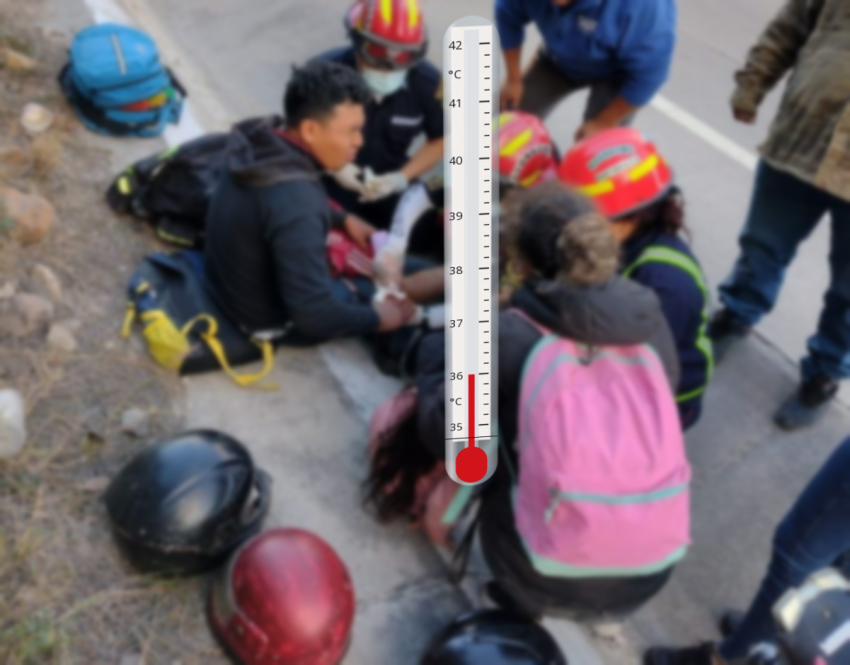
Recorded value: 36; °C
